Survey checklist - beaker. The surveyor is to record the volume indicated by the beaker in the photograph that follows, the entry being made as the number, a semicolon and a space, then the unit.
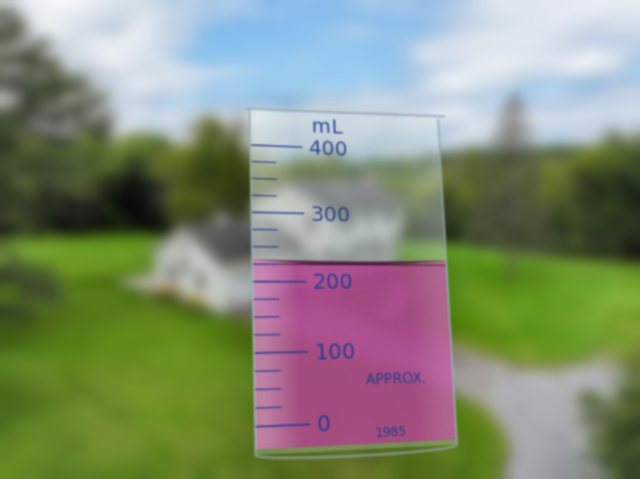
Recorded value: 225; mL
